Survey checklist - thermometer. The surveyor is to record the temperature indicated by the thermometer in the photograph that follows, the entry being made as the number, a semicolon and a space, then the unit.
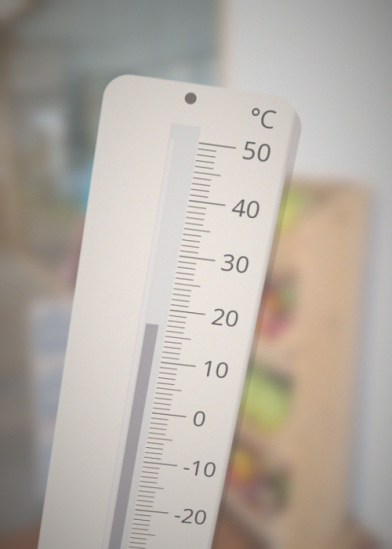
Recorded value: 17; °C
